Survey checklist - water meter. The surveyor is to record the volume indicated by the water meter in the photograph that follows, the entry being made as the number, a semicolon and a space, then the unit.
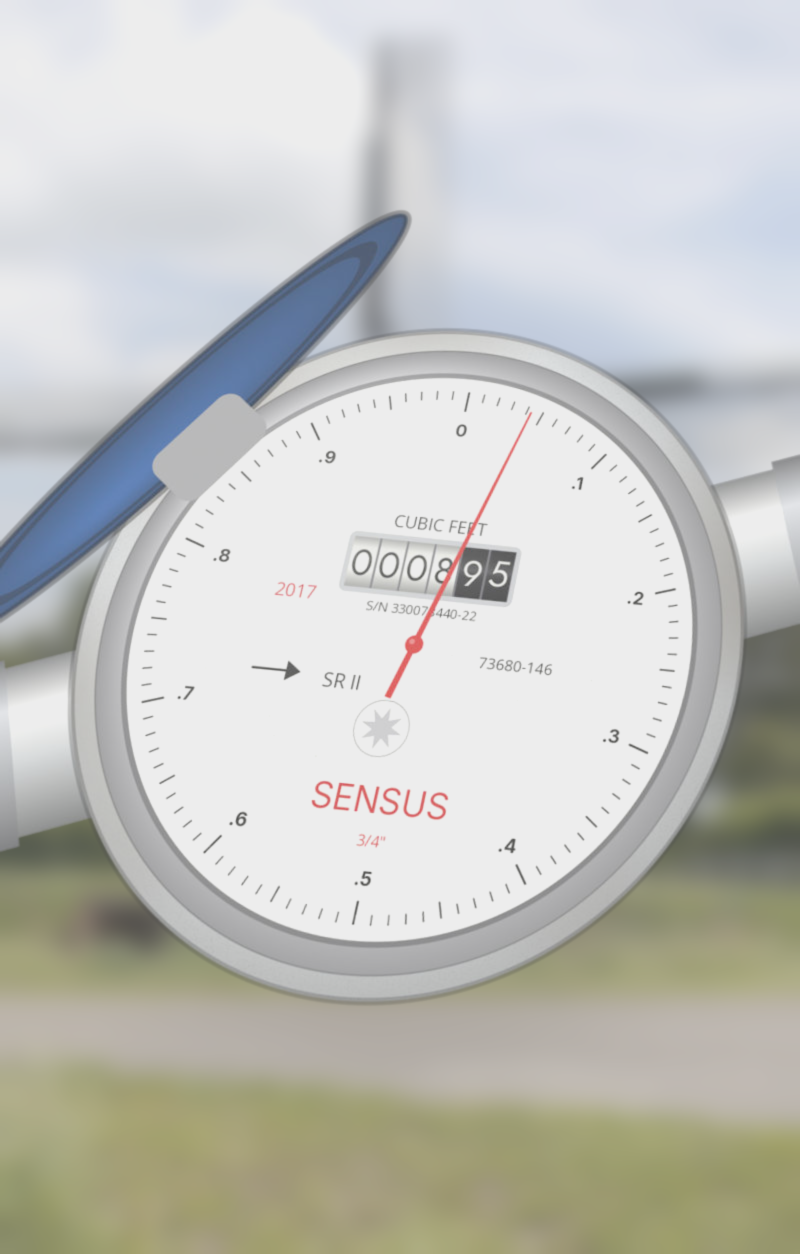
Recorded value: 895.04; ft³
